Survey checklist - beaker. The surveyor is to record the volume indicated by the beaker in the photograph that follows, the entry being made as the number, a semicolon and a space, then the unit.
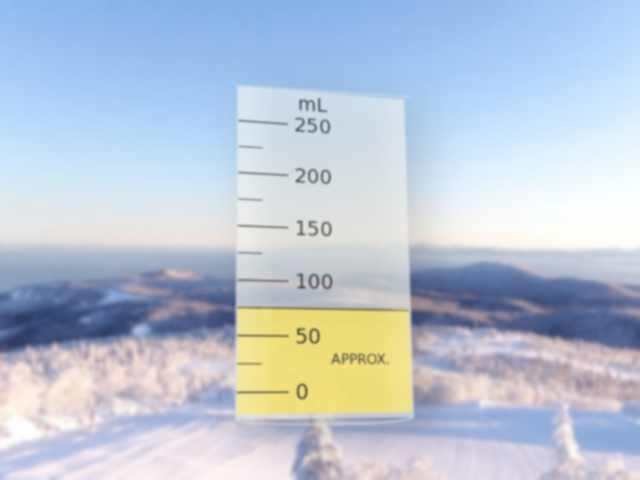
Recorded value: 75; mL
